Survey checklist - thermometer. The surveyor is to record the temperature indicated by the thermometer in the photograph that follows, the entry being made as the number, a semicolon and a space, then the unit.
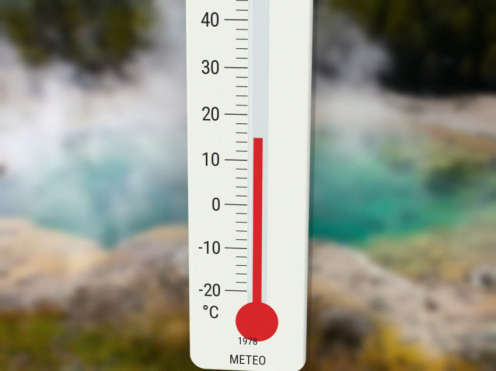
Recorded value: 15; °C
